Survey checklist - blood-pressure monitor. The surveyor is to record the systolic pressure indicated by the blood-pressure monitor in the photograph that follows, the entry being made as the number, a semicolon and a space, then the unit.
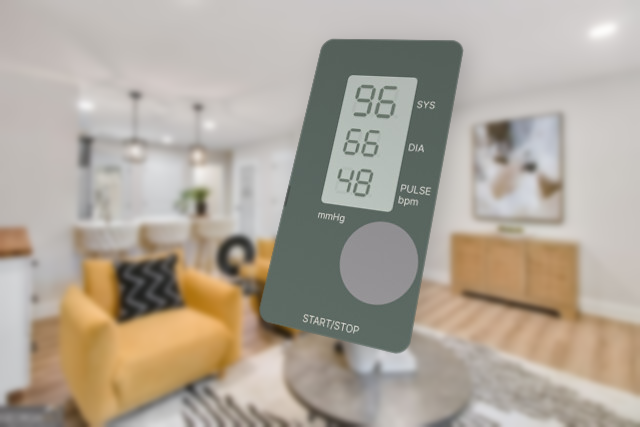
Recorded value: 96; mmHg
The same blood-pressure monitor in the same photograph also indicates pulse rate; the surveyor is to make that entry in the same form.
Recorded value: 48; bpm
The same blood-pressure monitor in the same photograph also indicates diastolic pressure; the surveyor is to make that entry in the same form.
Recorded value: 66; mmHg
